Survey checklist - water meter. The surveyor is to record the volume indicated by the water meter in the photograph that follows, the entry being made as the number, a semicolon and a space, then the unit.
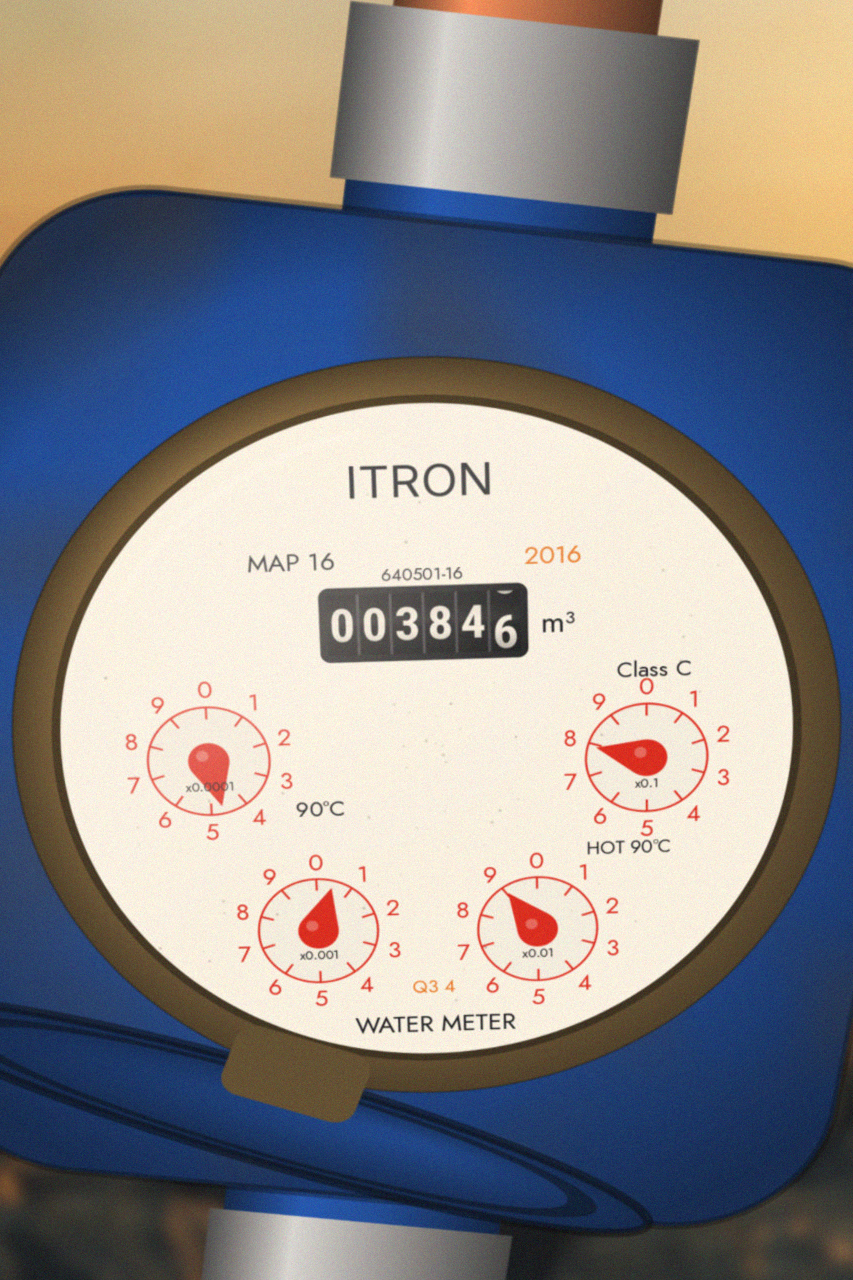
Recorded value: 3845.7904; m³
